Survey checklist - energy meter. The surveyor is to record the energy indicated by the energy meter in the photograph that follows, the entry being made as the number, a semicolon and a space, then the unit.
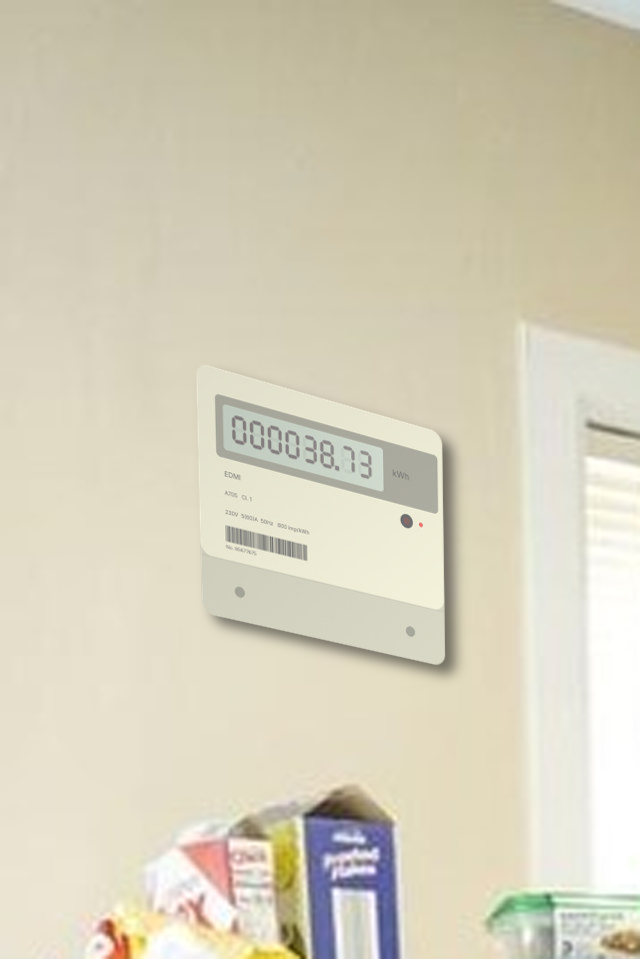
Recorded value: 38.73; kWh
